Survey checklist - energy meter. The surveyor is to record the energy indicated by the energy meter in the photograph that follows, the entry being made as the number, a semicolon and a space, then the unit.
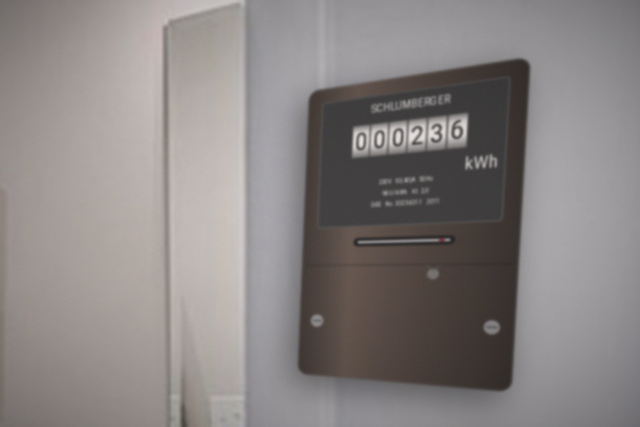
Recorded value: 236; kWh
